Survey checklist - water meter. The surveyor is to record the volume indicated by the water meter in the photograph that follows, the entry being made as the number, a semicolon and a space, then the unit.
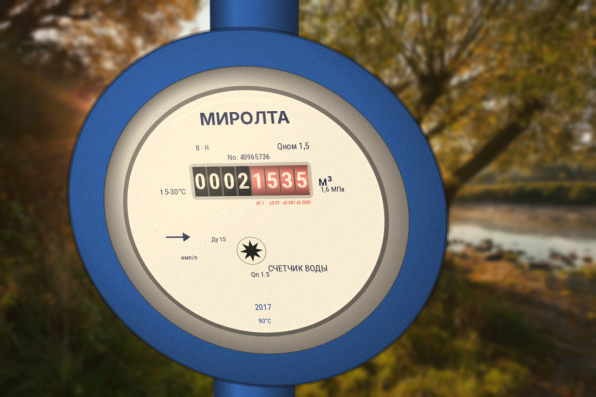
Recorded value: 2.1535; m³
